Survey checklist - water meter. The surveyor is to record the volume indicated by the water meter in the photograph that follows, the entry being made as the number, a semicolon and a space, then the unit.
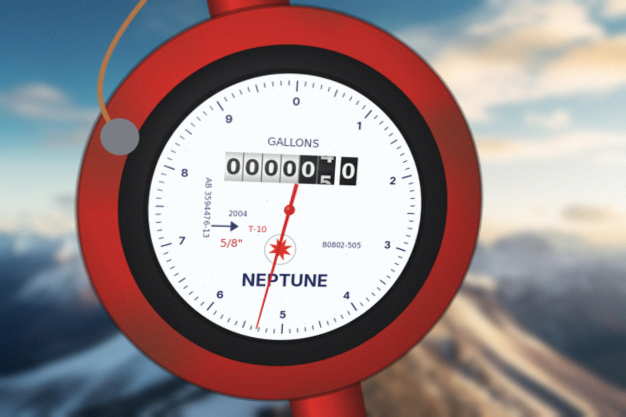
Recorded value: 45.3; gal
